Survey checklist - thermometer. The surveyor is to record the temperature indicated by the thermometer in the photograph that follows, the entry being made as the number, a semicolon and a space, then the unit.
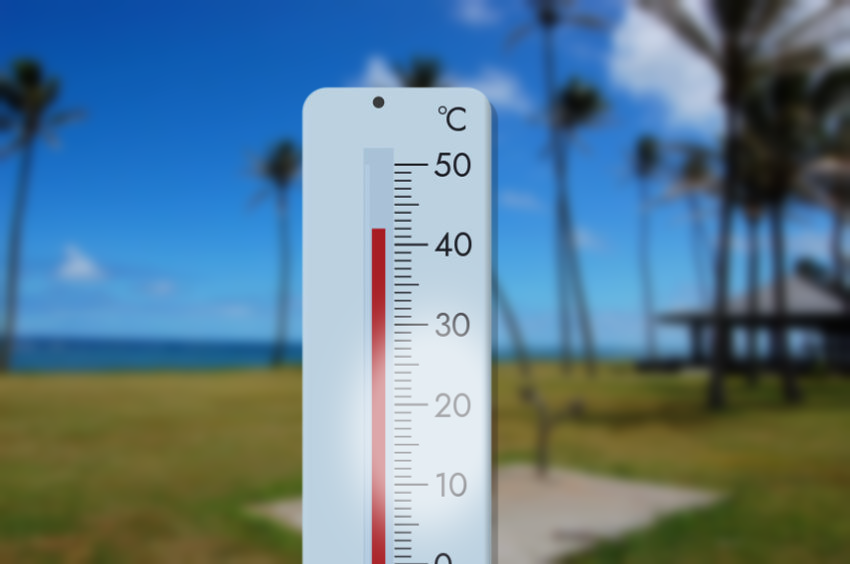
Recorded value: 42; °C
